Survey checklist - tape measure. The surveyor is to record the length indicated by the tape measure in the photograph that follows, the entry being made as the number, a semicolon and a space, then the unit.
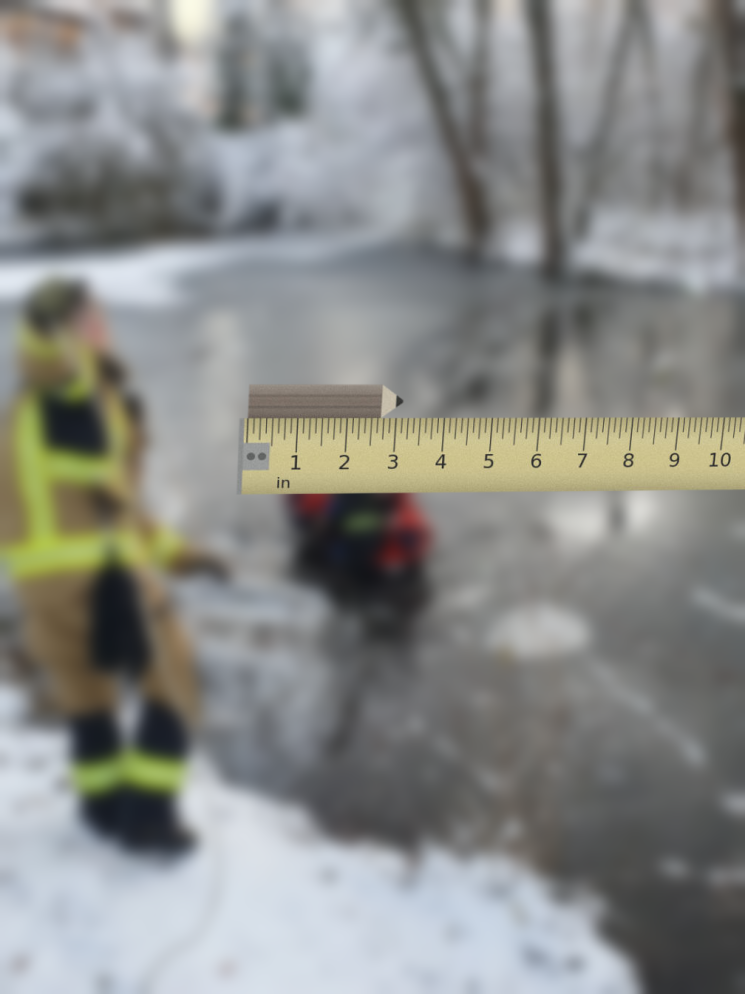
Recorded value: 3.125; in
